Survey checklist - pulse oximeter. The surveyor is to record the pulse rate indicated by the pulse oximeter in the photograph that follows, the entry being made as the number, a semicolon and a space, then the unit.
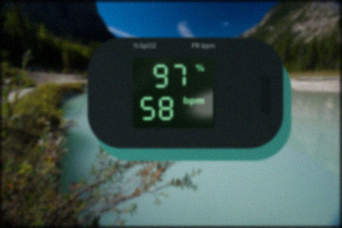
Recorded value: 58; bpm
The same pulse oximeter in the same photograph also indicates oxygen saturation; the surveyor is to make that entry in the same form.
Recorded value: 97; %
